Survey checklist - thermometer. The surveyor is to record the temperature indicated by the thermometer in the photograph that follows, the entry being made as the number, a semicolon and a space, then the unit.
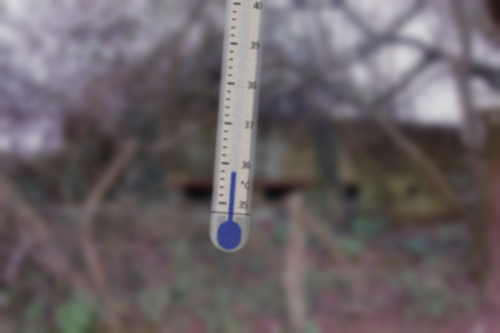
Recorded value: 35.8; °C
